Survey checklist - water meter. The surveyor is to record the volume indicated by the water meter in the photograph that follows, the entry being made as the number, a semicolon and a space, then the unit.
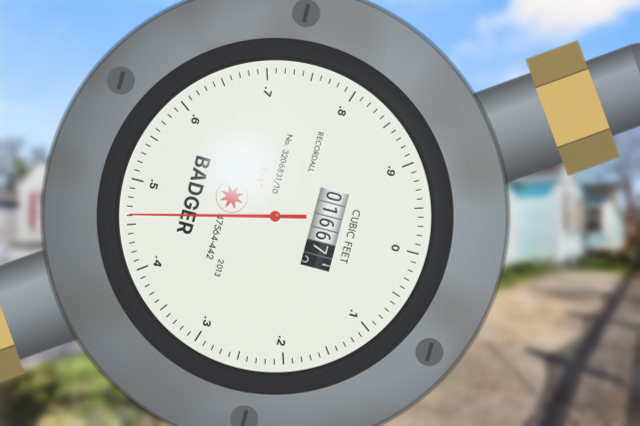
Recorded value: 16671.46; ft³
